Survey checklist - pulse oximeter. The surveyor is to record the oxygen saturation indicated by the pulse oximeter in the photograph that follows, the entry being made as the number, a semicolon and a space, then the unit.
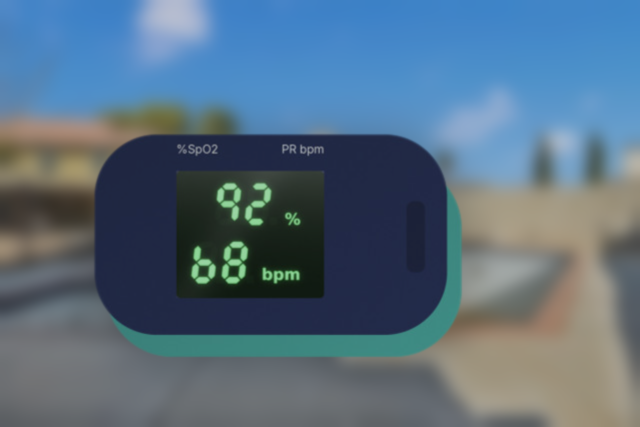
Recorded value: 92; %
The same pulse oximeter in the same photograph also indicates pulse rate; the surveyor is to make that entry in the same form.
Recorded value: 68; bpm
